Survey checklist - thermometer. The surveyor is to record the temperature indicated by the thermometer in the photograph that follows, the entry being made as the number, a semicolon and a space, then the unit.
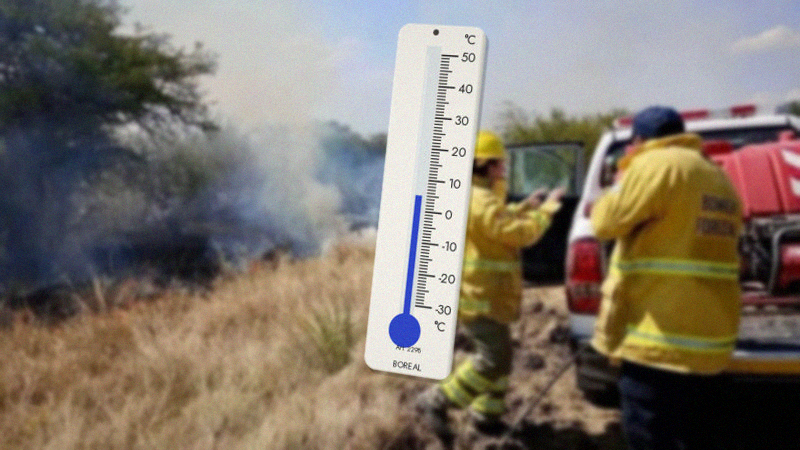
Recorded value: 5; °C
